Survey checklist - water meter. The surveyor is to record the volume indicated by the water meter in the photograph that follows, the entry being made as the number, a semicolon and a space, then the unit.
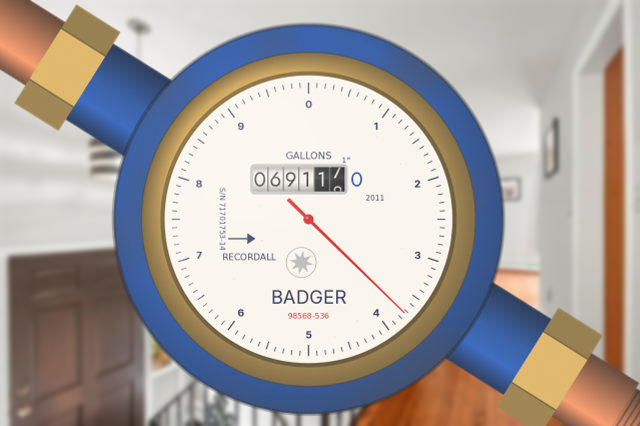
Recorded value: 691173.7; gal
